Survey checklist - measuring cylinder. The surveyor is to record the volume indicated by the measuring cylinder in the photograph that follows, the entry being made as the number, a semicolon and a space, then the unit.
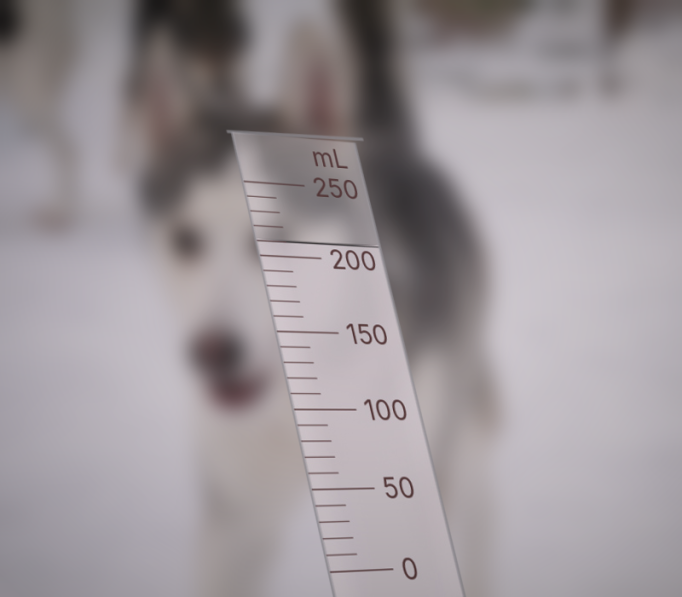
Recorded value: 210; mL
